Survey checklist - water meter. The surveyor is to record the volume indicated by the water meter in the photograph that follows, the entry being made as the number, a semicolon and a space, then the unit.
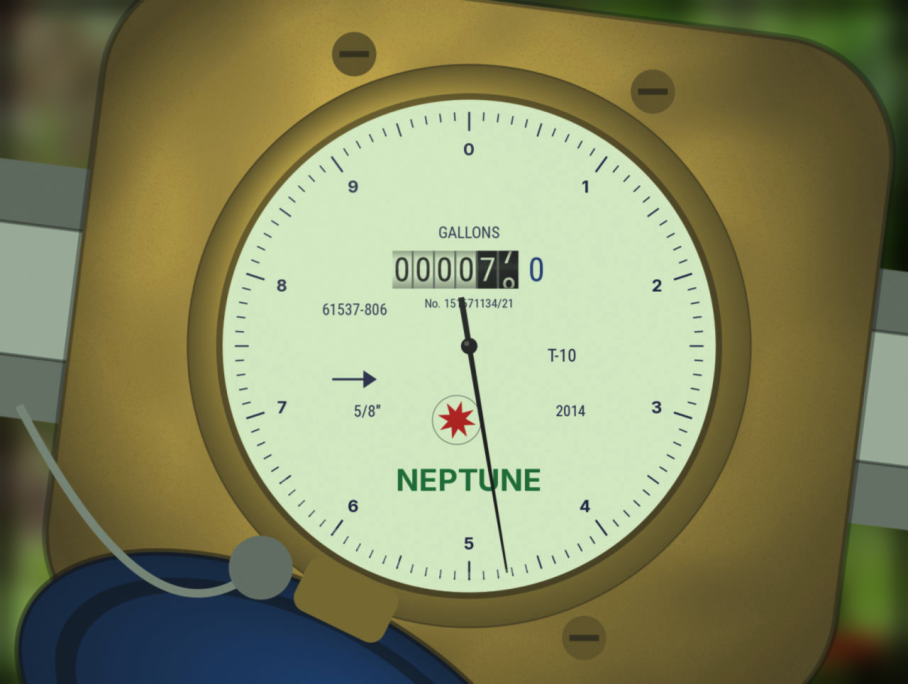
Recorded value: 774.7; gal
